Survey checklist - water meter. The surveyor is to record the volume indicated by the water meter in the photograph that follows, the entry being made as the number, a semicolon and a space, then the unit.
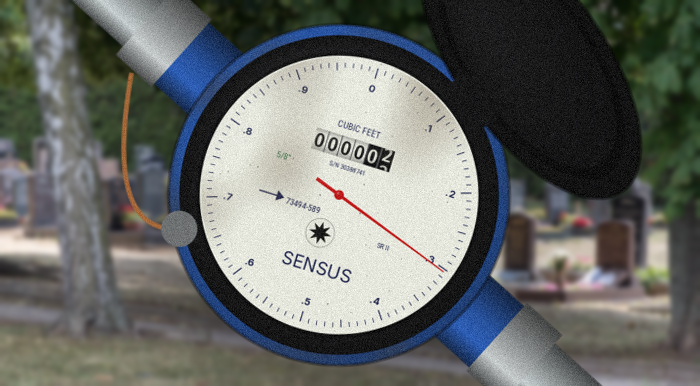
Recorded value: 2.30; ft³
